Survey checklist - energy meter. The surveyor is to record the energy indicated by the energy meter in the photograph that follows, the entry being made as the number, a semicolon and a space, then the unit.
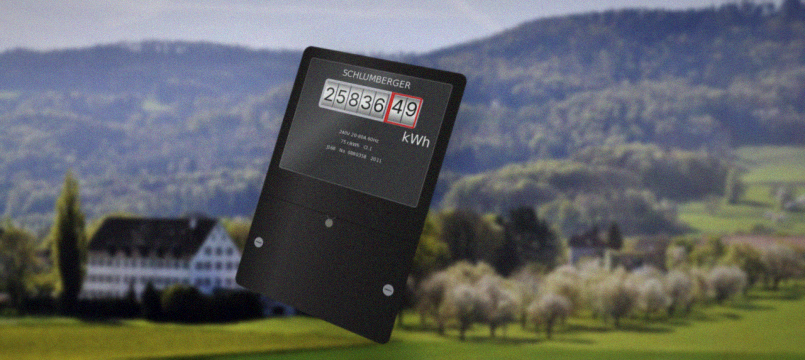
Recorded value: 25836.49; kWh
